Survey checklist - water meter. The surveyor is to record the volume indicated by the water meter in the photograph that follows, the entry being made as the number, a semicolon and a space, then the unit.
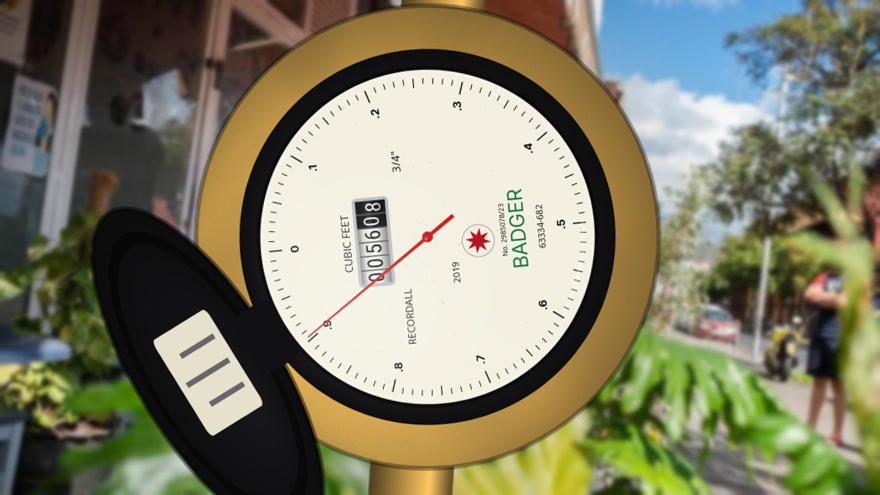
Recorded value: 5607.90; ft³
